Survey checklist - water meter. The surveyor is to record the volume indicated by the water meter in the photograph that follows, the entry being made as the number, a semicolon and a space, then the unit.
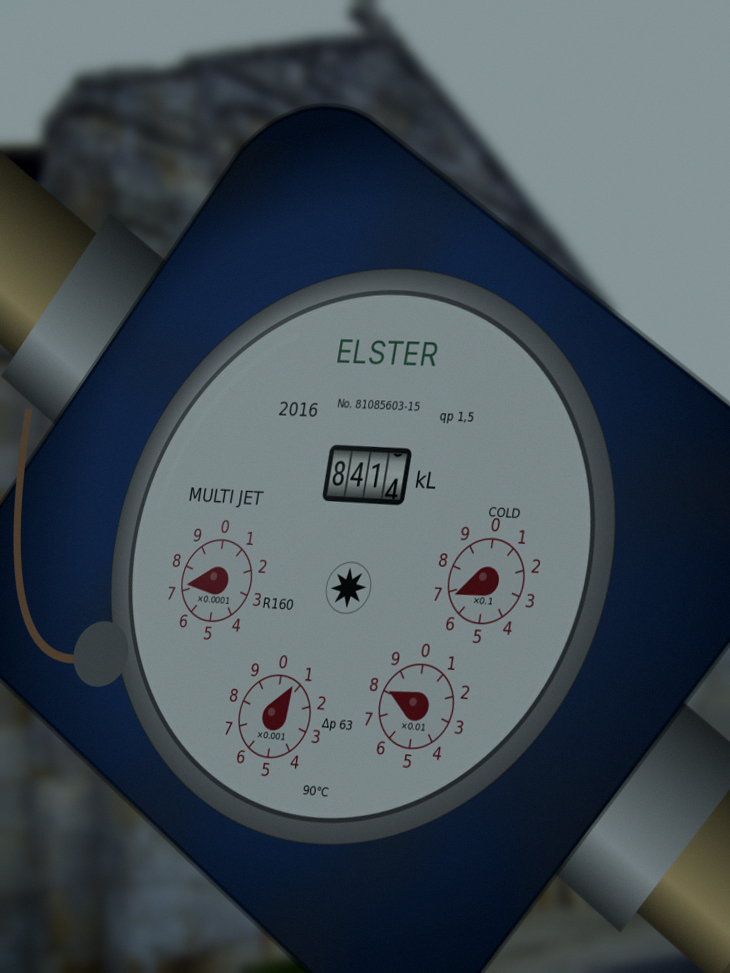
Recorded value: 8413.6807; kL
